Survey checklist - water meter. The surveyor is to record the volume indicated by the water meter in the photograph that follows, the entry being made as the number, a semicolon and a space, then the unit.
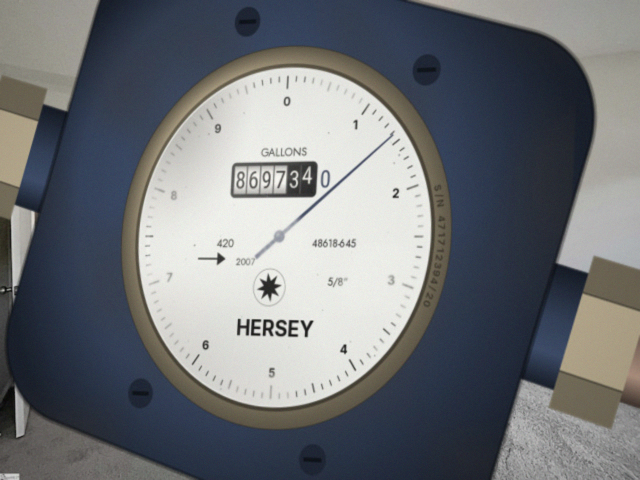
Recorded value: 8697341.4; gal
